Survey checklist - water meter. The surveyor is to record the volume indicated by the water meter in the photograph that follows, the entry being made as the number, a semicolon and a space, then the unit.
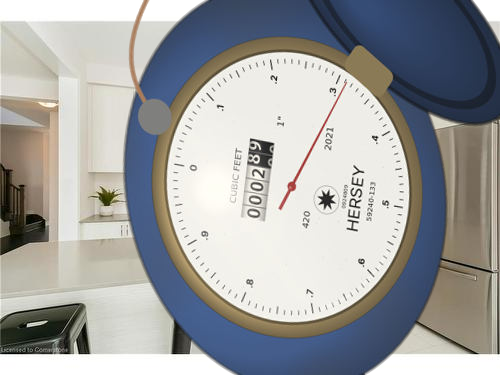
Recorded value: 289.31; ft³
